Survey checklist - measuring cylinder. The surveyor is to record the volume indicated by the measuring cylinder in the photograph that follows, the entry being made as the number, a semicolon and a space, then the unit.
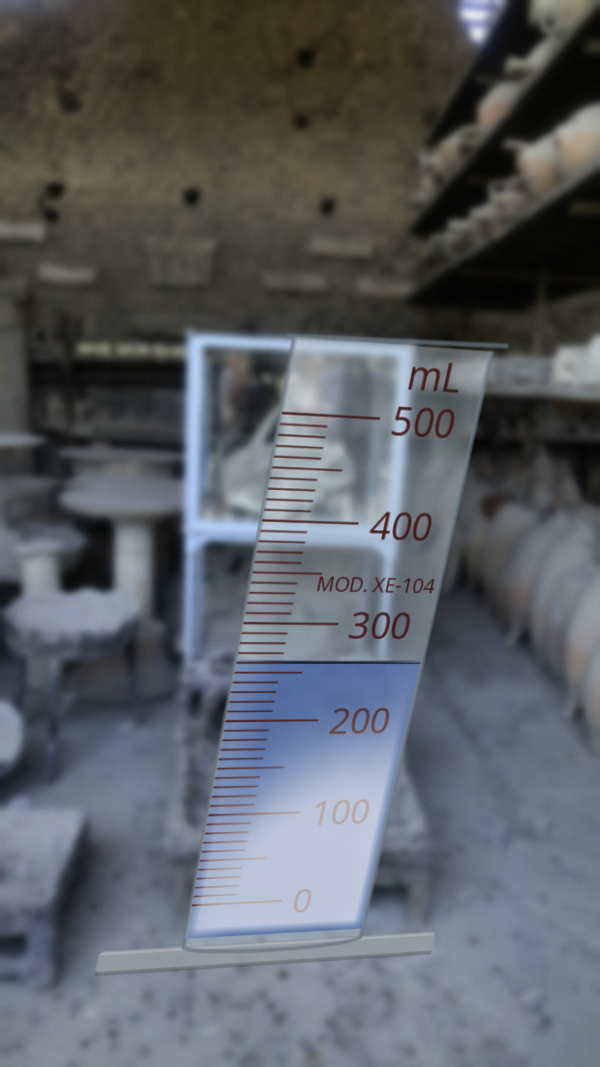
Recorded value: 260; mL
